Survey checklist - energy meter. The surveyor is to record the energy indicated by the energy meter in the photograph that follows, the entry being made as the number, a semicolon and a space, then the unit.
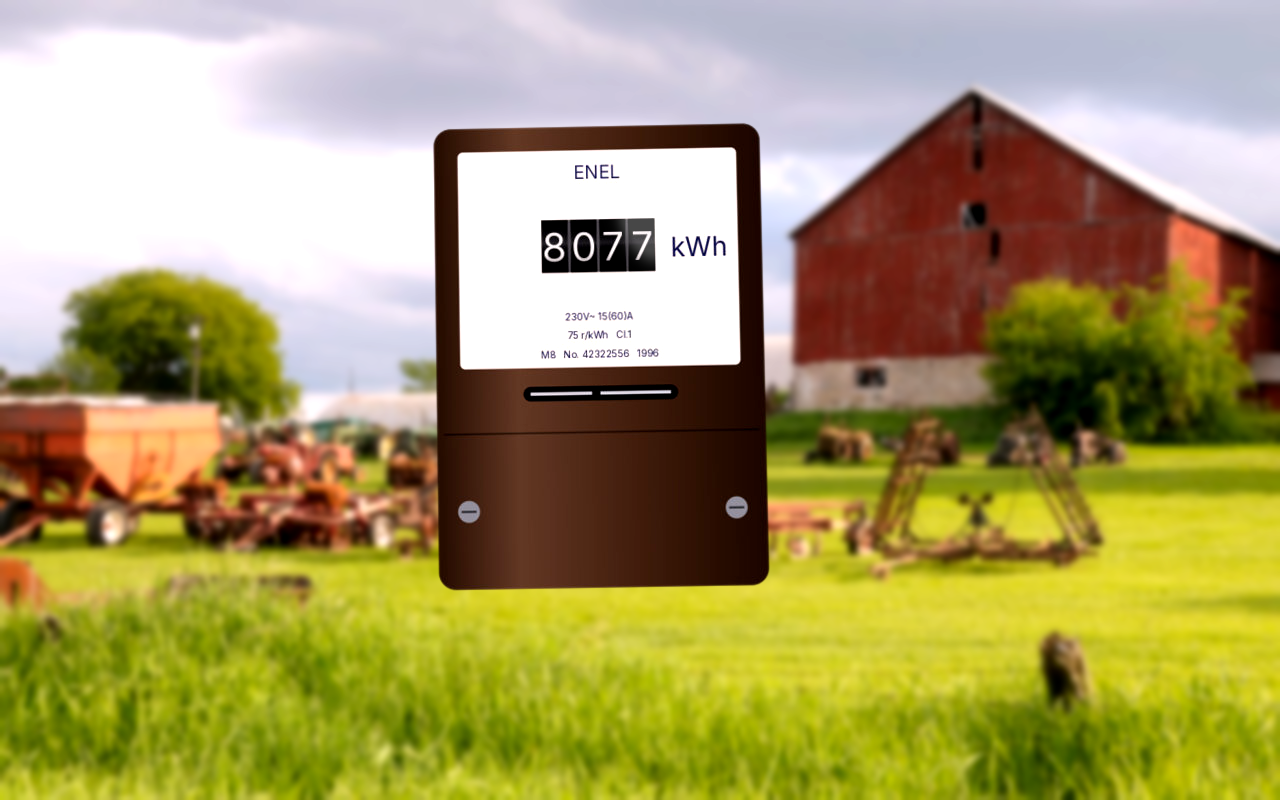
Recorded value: 8077; kWh
